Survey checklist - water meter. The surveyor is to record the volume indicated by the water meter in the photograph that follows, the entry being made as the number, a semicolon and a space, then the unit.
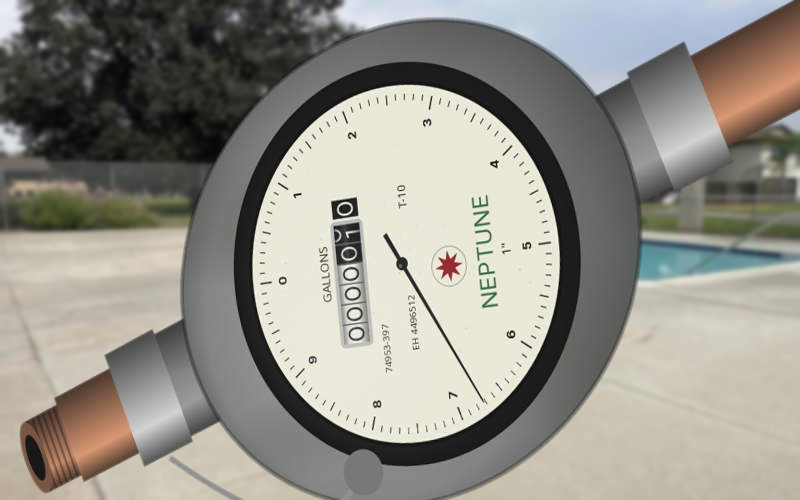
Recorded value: 6.7; gal
